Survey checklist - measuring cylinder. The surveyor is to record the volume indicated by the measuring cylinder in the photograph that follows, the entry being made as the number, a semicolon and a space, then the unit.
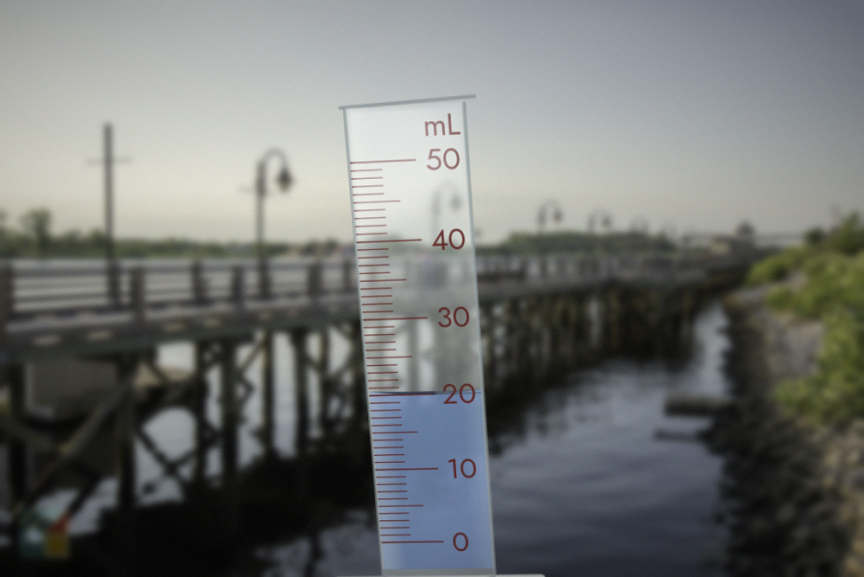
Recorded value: 20; mL
